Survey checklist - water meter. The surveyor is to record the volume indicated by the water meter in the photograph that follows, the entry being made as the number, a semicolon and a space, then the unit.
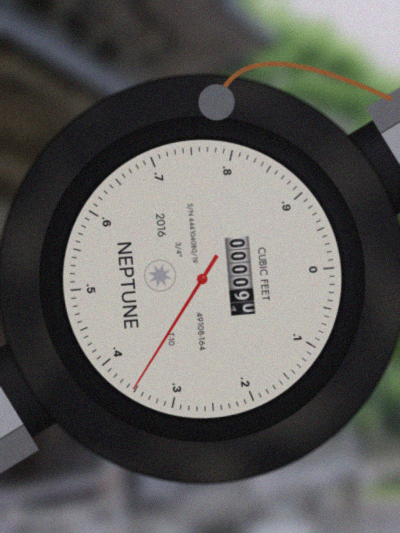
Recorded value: 90.35; ft³
